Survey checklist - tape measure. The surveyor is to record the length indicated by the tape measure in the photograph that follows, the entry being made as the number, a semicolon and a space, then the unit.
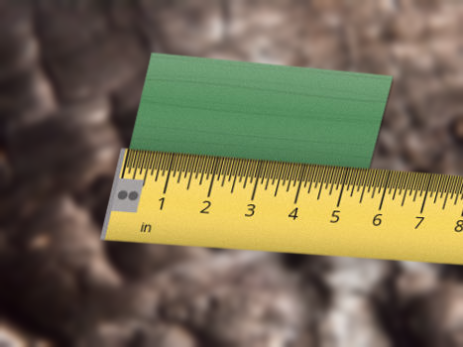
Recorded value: 5.5; in
